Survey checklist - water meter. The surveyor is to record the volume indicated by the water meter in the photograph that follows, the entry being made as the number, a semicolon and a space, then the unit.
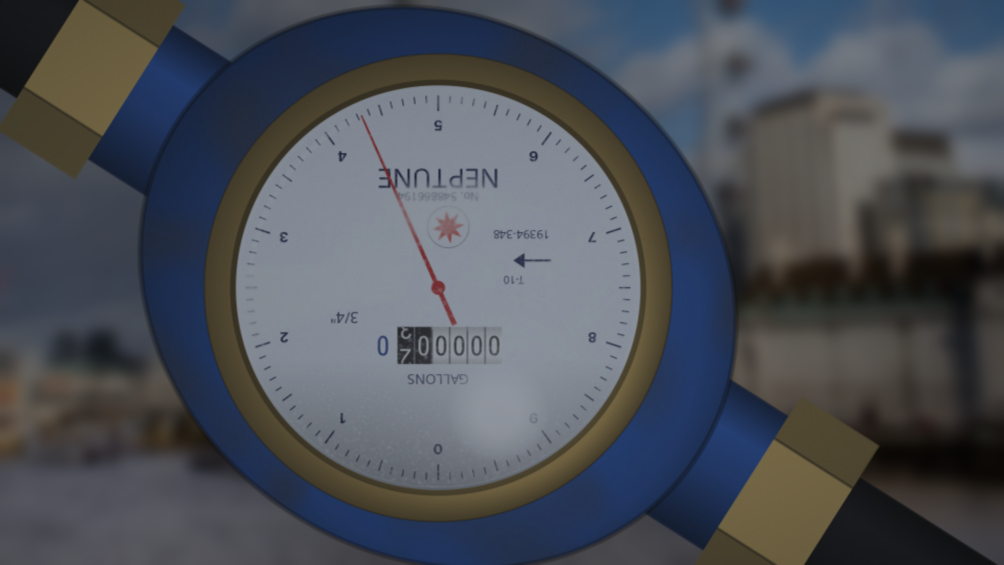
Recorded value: 24.3; gal
